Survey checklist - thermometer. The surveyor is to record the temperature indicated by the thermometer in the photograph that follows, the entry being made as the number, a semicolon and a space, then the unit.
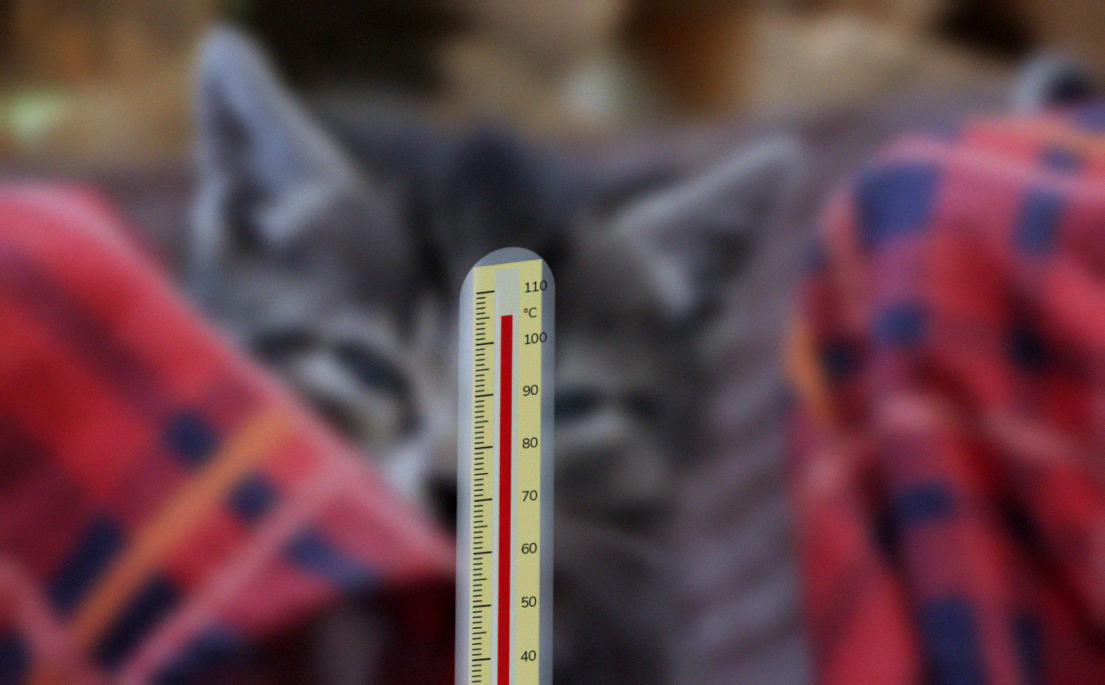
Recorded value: 105; °C
